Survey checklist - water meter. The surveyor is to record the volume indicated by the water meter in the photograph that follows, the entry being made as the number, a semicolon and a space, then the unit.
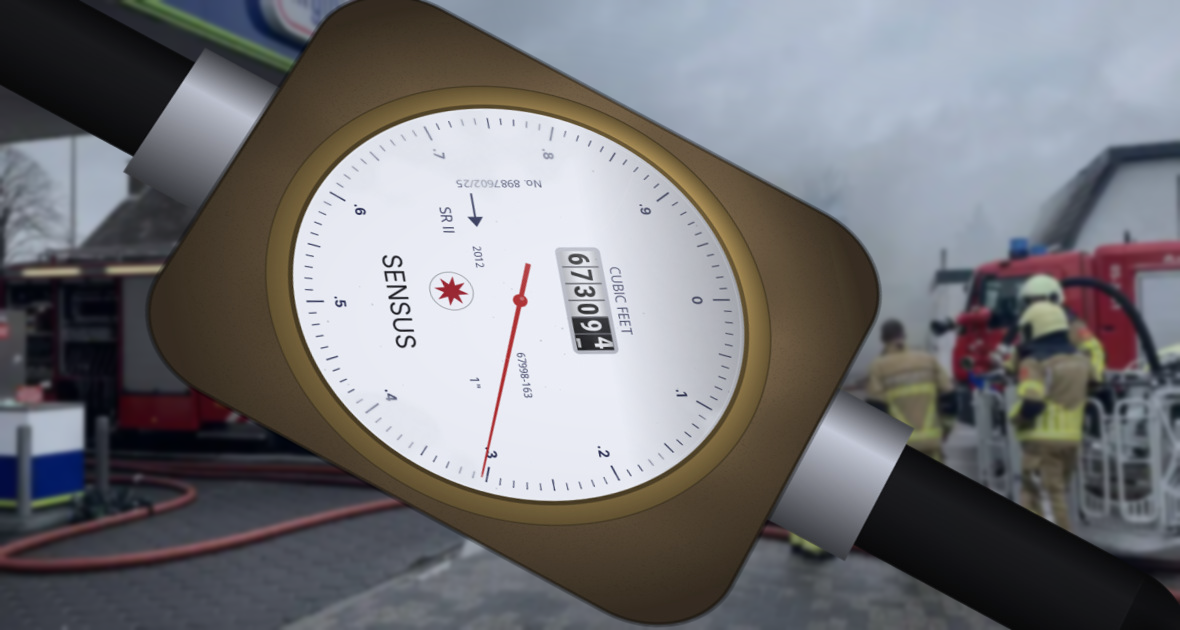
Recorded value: 673094.30; ft³
